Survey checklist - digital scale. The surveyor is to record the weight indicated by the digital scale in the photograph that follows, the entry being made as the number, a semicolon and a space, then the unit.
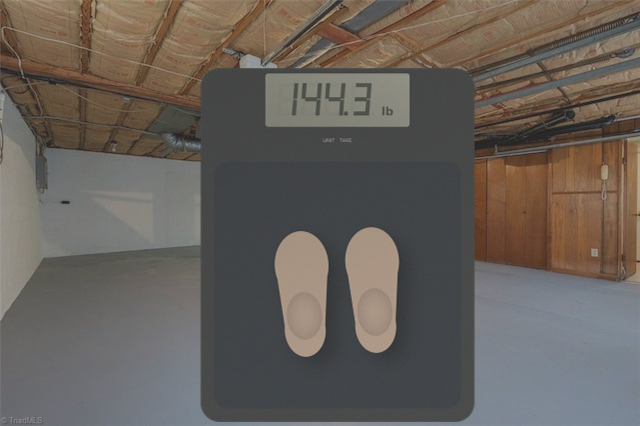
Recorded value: 144.3; lb
